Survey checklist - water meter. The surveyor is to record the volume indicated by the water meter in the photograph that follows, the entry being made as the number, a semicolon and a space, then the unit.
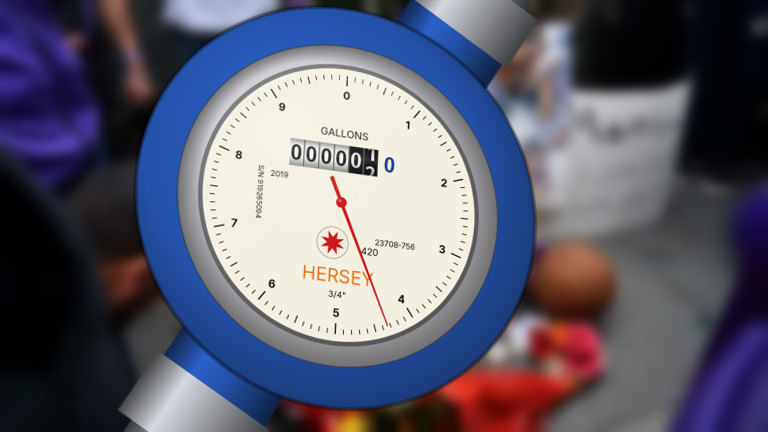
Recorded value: 14.3; gal
